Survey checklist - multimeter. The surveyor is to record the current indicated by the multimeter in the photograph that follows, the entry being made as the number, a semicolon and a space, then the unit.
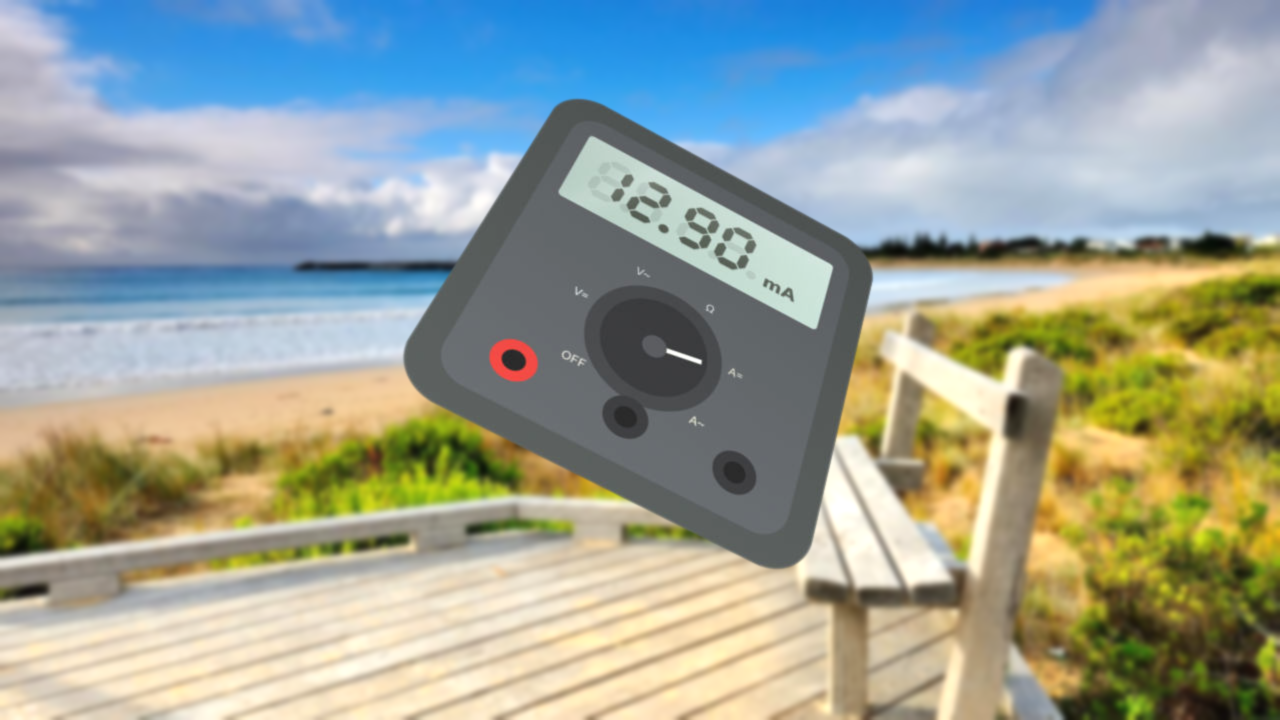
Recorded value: 12.90; mA
